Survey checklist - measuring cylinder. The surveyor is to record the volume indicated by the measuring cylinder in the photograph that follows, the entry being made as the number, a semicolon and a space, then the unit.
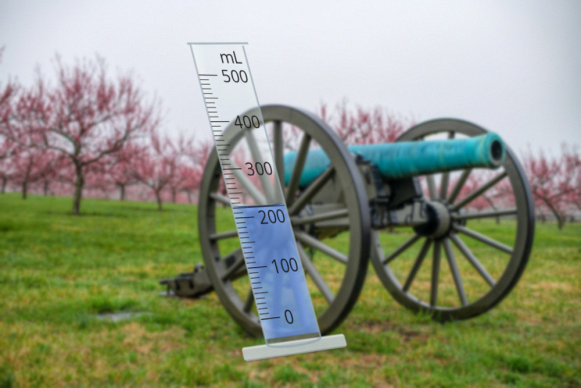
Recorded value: 220; mL
